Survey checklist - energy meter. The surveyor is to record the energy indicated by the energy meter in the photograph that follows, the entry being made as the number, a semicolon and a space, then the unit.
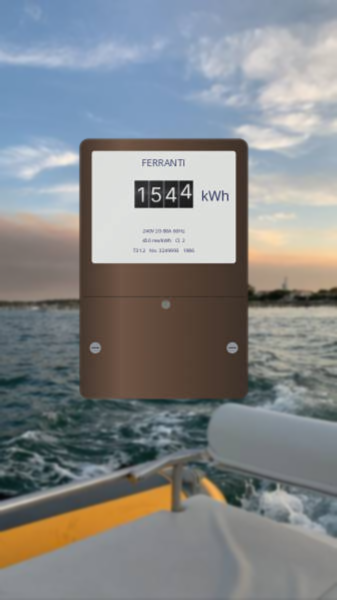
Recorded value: 1544; kWh
